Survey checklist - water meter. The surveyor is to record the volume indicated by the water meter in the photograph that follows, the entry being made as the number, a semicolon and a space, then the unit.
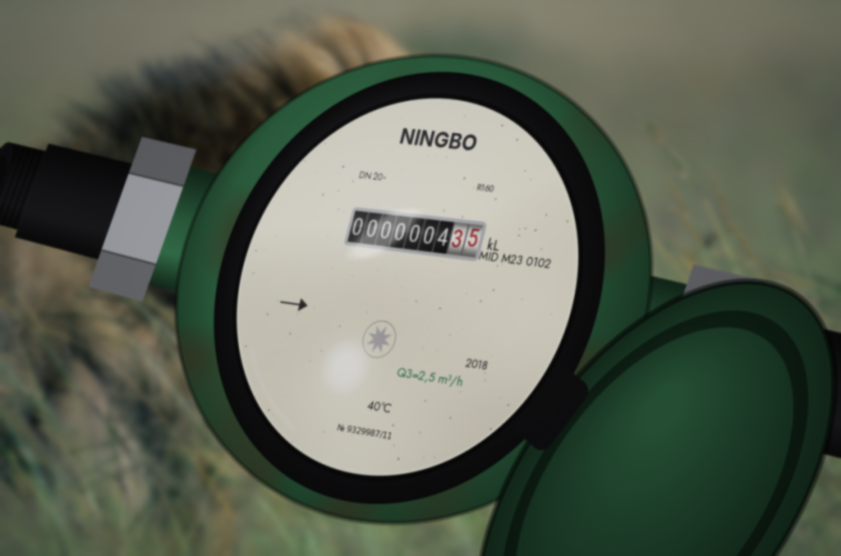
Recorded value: 4.35; kL
